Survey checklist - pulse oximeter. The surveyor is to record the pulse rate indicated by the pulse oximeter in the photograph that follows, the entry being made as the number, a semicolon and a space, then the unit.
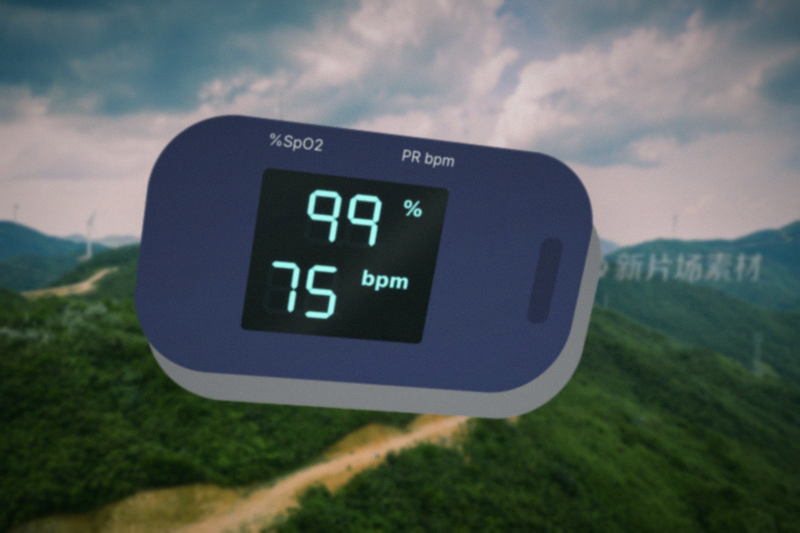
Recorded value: 75; bpm
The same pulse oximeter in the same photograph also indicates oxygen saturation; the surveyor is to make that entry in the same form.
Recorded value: 99; %
